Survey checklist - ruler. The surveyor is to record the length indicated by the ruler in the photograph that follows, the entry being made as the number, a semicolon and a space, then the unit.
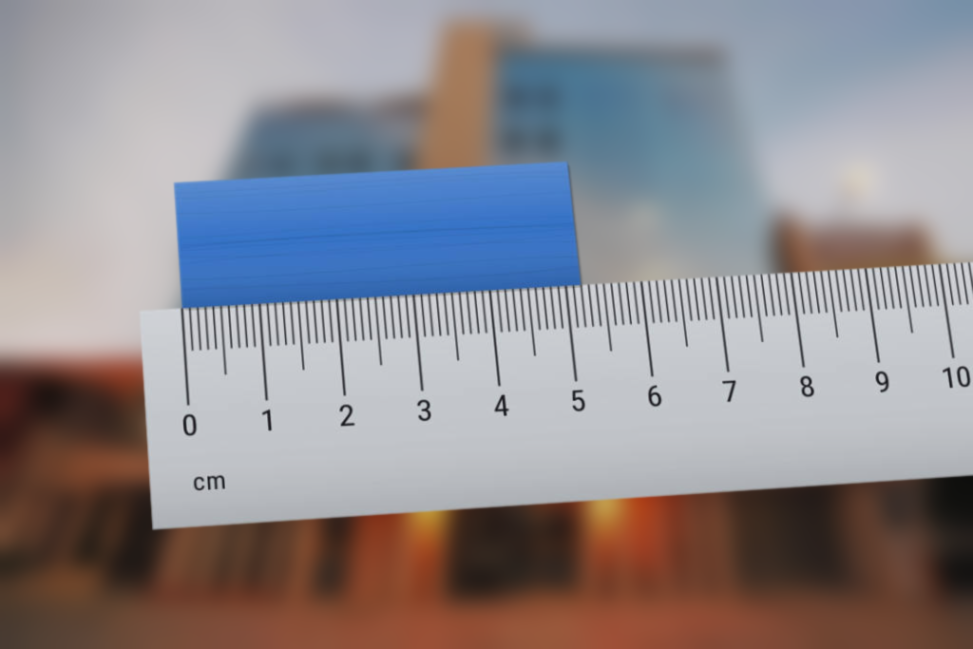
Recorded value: 5.2; cm
